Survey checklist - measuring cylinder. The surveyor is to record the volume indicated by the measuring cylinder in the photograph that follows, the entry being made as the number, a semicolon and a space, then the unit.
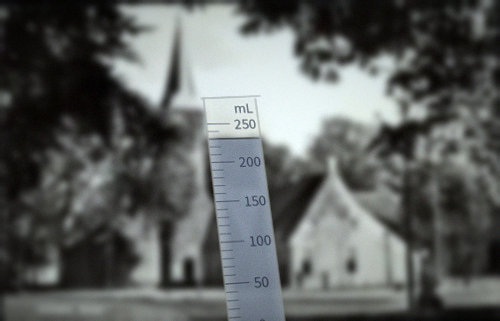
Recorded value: 230; mL
